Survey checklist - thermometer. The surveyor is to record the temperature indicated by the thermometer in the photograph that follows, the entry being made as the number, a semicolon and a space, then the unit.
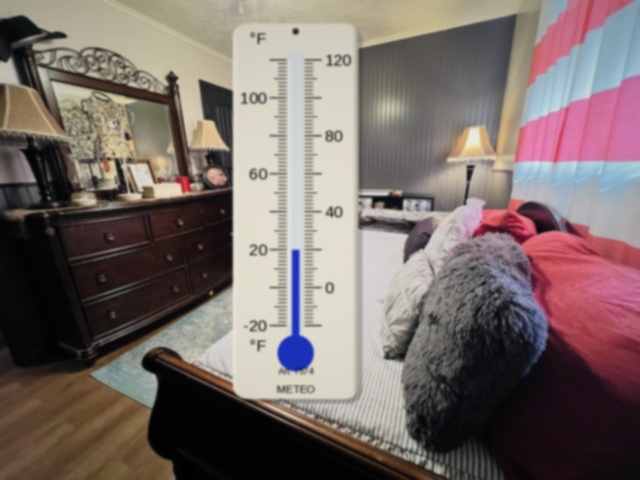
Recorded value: 20; °F
